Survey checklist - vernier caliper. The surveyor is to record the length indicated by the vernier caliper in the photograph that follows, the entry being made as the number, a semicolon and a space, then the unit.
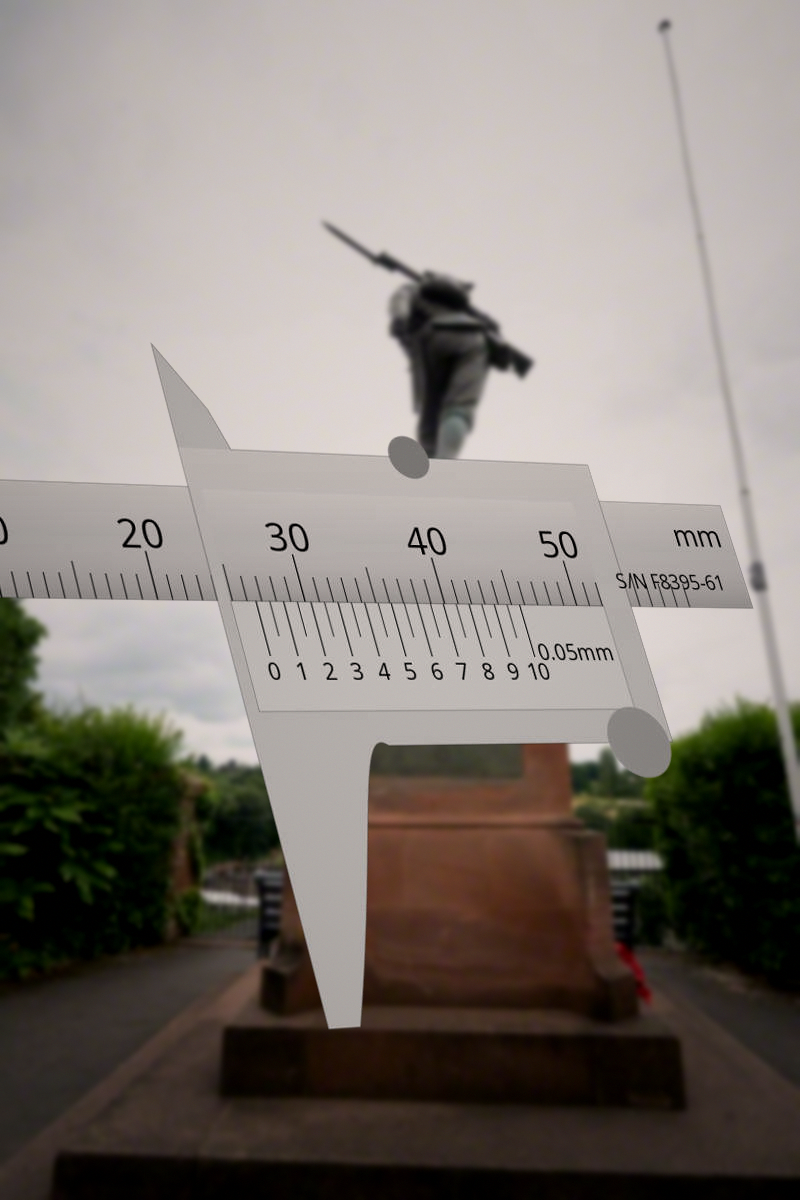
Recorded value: 26.6; mm
